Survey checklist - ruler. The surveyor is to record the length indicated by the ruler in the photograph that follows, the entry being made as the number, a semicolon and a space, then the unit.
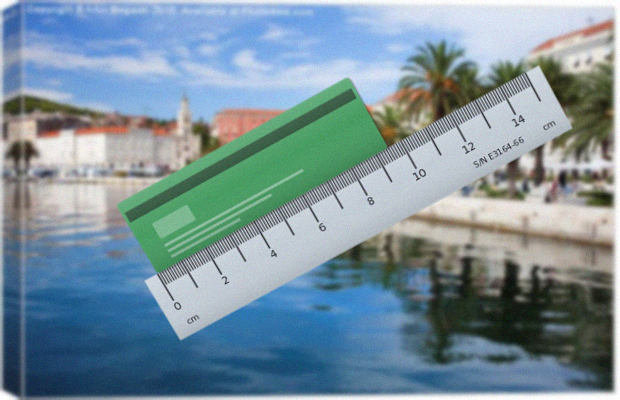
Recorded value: 9.5; cm
